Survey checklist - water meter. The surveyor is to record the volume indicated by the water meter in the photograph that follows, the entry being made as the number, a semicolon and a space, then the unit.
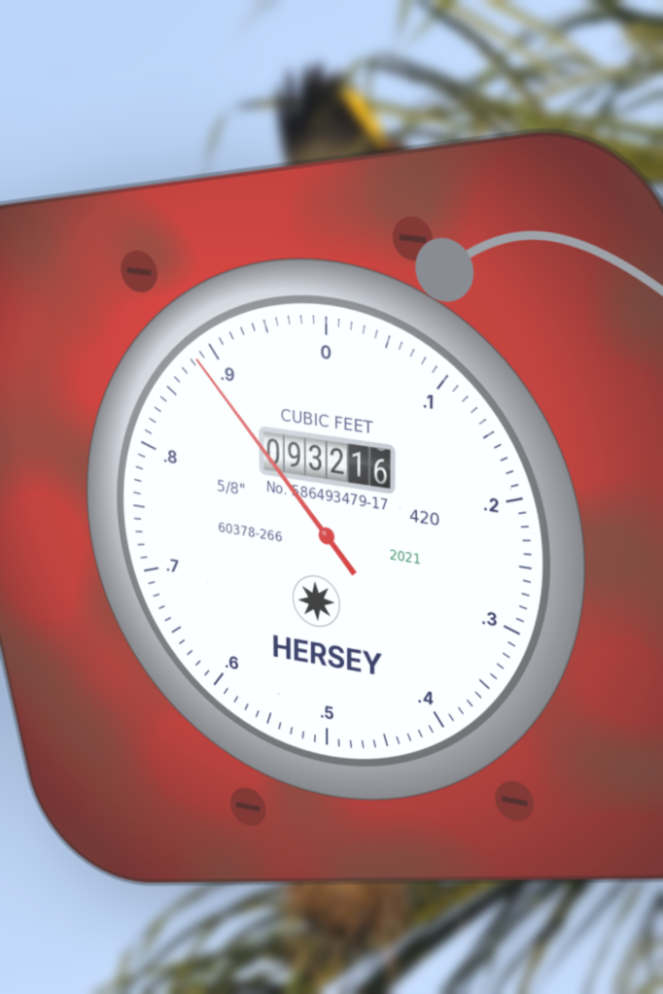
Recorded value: 93215.88; ft³
